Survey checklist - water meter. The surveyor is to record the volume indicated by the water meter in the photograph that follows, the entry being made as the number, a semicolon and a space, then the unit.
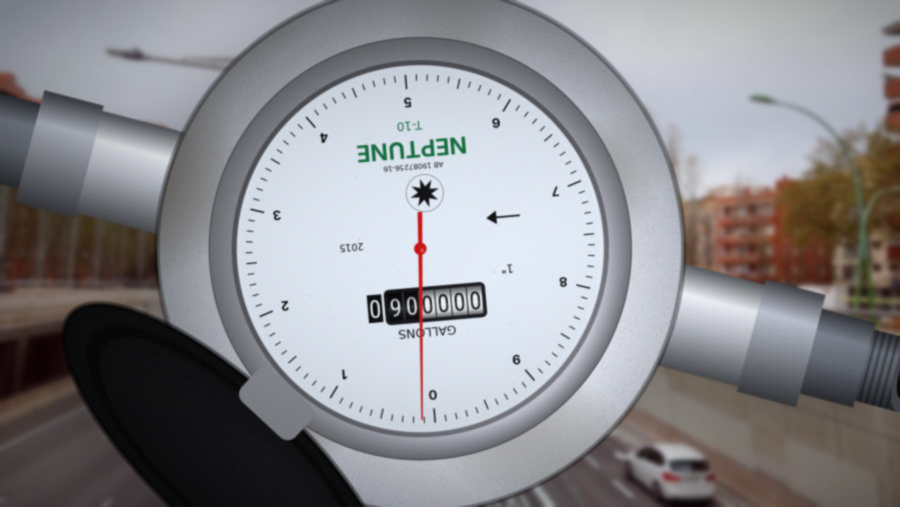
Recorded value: 60.1; gal
